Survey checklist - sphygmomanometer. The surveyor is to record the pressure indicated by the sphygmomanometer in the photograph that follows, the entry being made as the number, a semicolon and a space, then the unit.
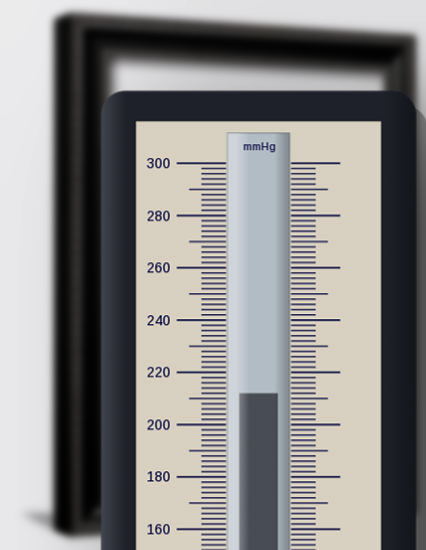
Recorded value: 212; mmHg
